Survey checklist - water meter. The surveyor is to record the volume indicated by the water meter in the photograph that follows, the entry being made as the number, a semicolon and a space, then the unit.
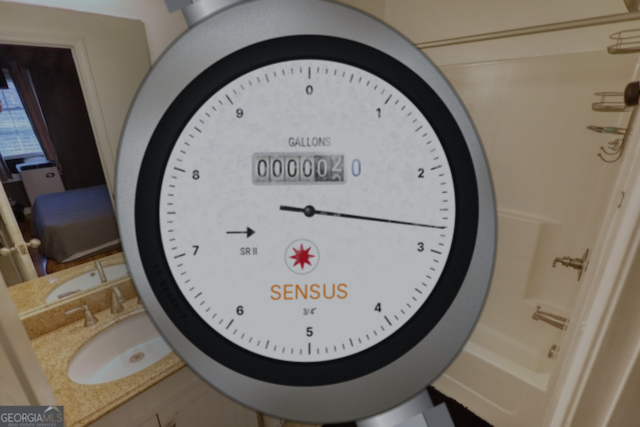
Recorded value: 22.7; gal
